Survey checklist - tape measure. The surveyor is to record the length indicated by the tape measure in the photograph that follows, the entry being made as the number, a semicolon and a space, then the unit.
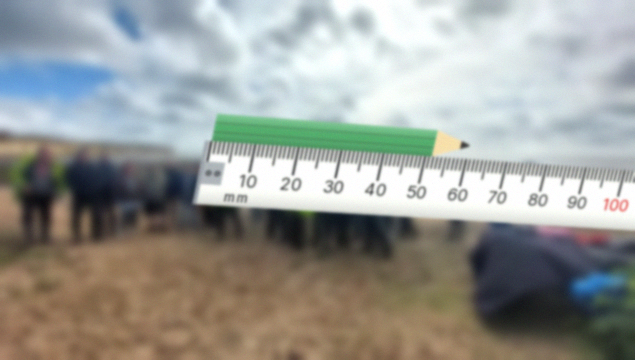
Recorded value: 60; mm
